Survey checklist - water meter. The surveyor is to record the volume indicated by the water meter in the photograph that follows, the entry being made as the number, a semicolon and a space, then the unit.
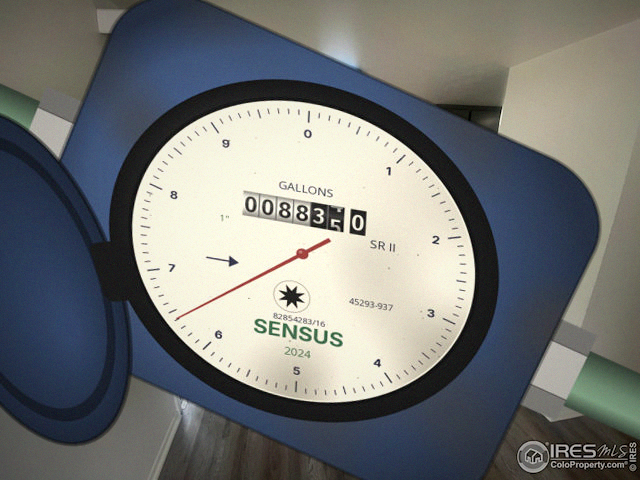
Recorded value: 88346.4; gal
